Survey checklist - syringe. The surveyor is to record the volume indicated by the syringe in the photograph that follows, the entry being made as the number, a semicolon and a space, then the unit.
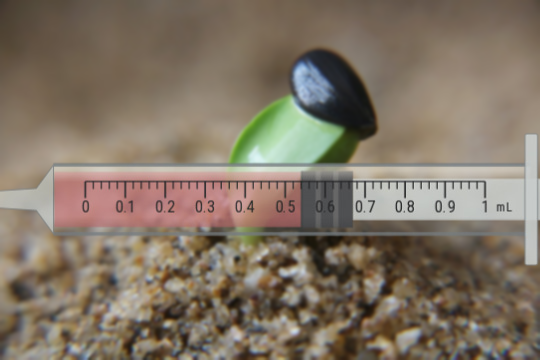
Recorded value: 0.54; mL
